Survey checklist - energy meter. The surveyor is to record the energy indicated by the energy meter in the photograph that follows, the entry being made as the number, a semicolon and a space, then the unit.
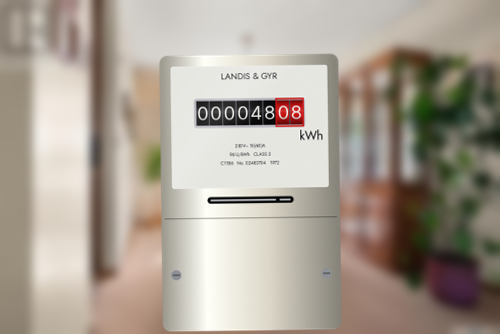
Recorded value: 48.08; kWh
